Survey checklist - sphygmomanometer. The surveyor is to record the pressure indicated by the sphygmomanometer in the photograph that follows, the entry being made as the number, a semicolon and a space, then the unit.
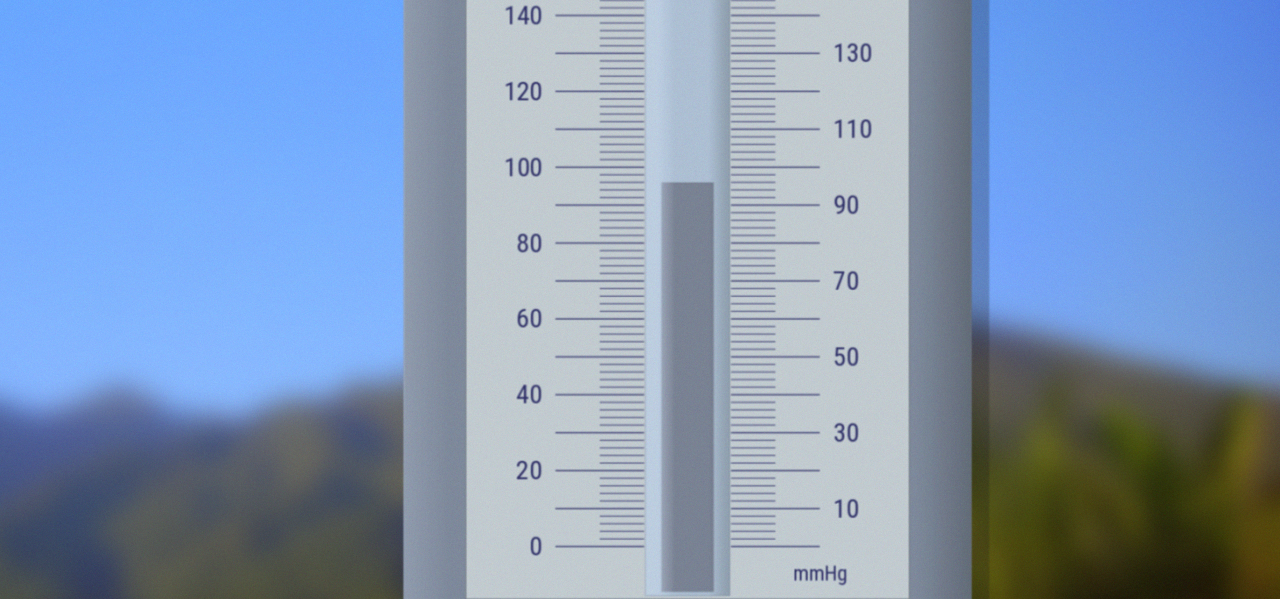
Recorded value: 96; mmHg
